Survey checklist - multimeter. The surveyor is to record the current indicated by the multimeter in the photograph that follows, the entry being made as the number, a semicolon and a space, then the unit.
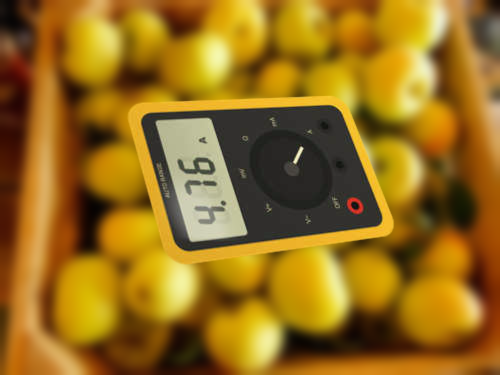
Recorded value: 4.76; A
